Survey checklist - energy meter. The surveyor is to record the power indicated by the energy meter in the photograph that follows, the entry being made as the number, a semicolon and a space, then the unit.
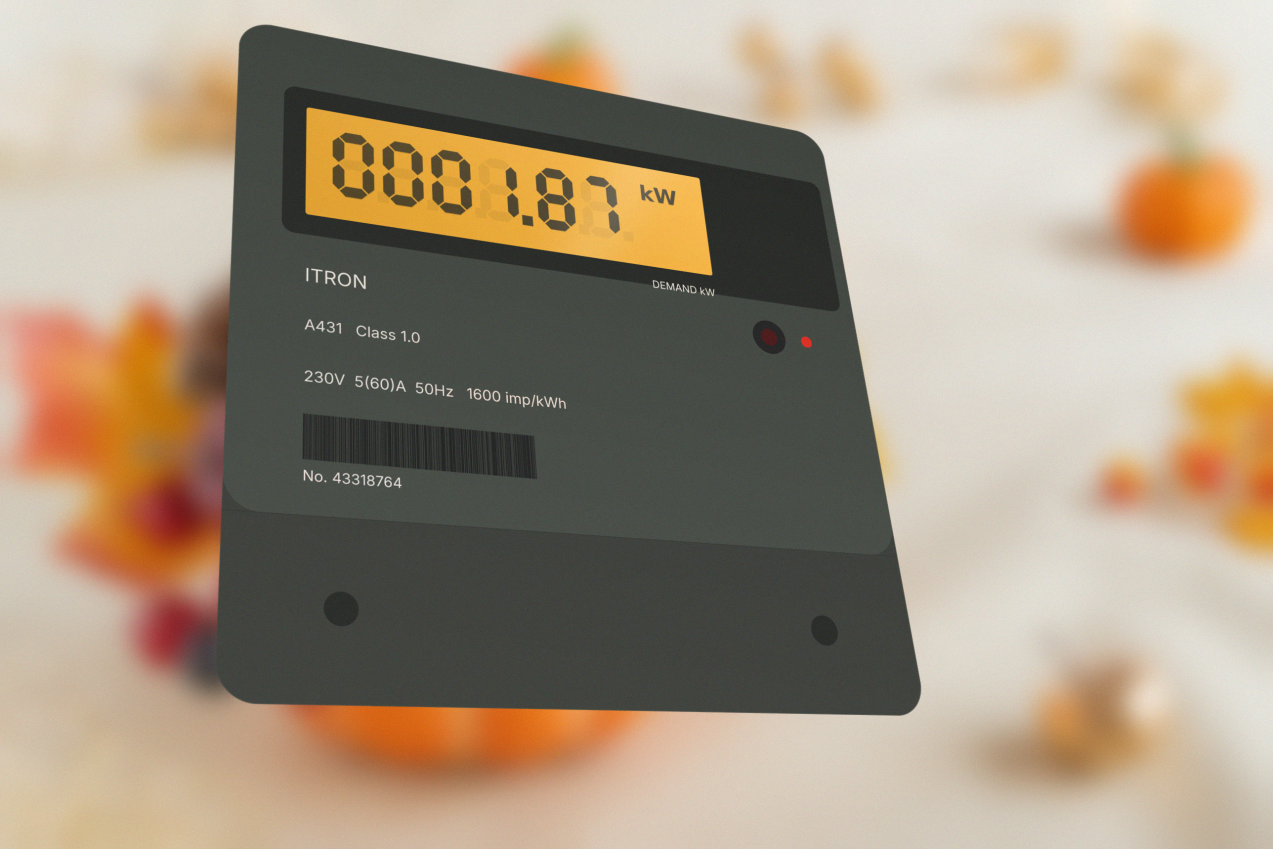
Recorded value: 1.87; kW
